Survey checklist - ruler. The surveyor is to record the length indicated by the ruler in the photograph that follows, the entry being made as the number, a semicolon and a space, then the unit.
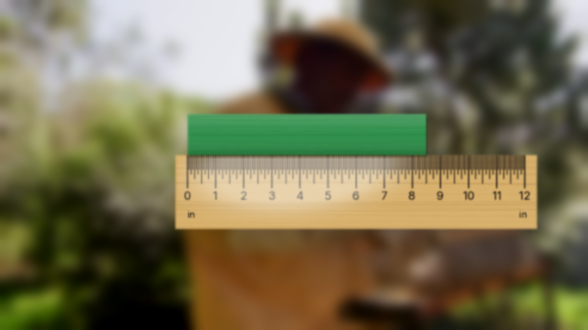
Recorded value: 8.5; in
